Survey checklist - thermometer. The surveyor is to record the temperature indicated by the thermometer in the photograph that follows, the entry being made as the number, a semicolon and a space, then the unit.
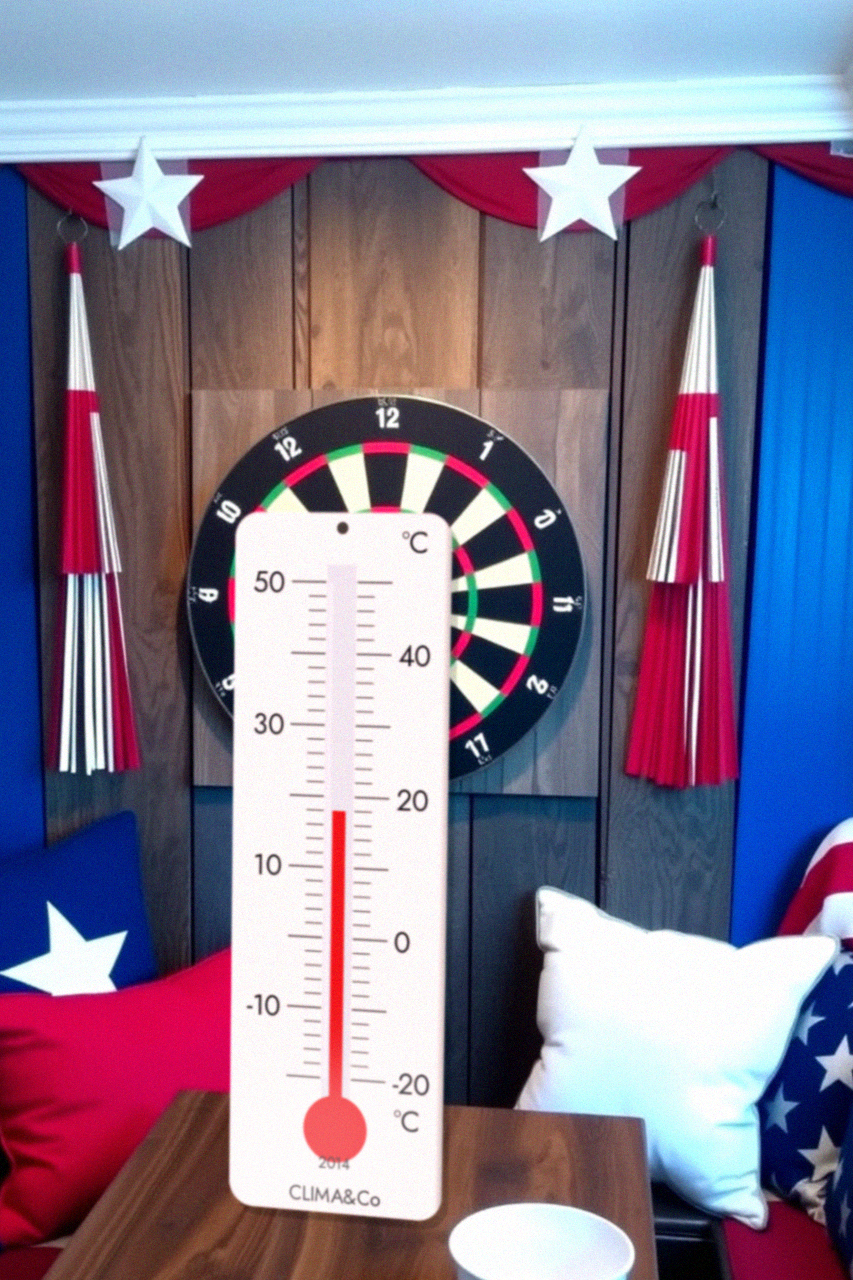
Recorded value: 18; °C
